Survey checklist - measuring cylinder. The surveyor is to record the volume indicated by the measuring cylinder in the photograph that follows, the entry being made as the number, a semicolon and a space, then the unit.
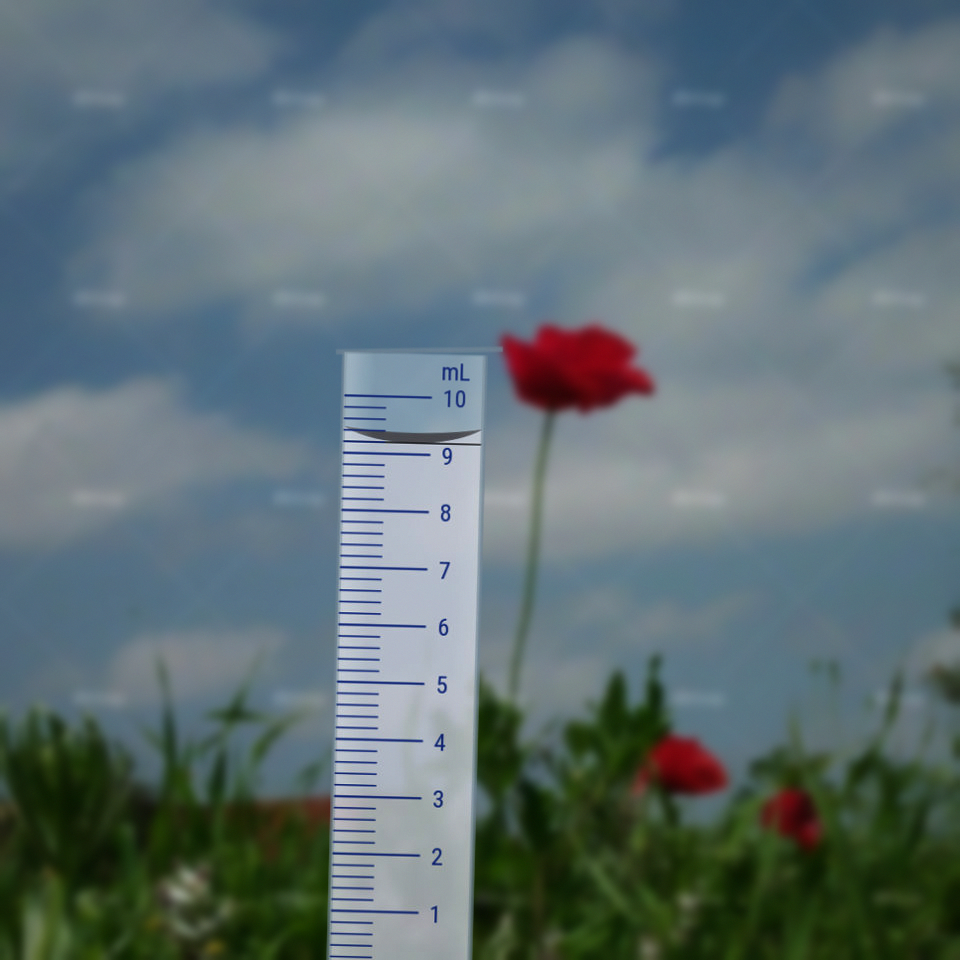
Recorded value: 9.2; mL
